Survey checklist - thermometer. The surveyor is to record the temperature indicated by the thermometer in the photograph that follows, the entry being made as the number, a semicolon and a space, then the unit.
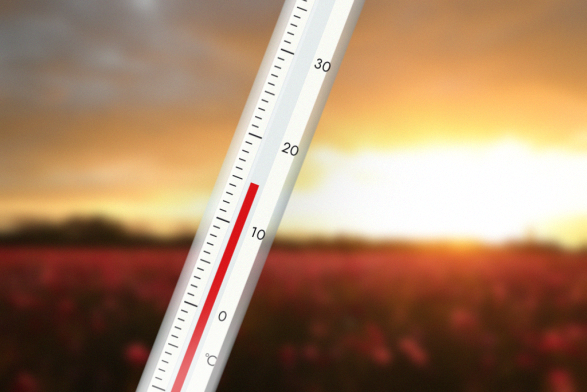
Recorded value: 15; °C
